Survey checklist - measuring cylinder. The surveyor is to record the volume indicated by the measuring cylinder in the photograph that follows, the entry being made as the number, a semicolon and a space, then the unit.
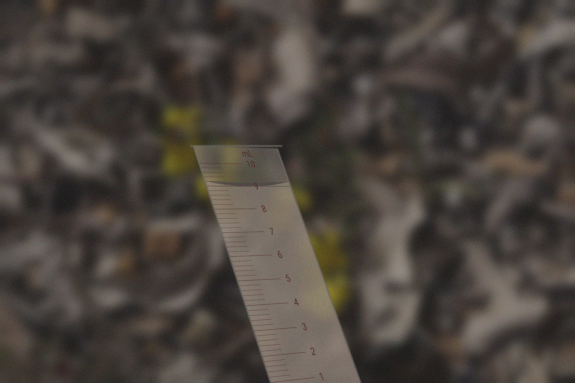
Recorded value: 9; mL
